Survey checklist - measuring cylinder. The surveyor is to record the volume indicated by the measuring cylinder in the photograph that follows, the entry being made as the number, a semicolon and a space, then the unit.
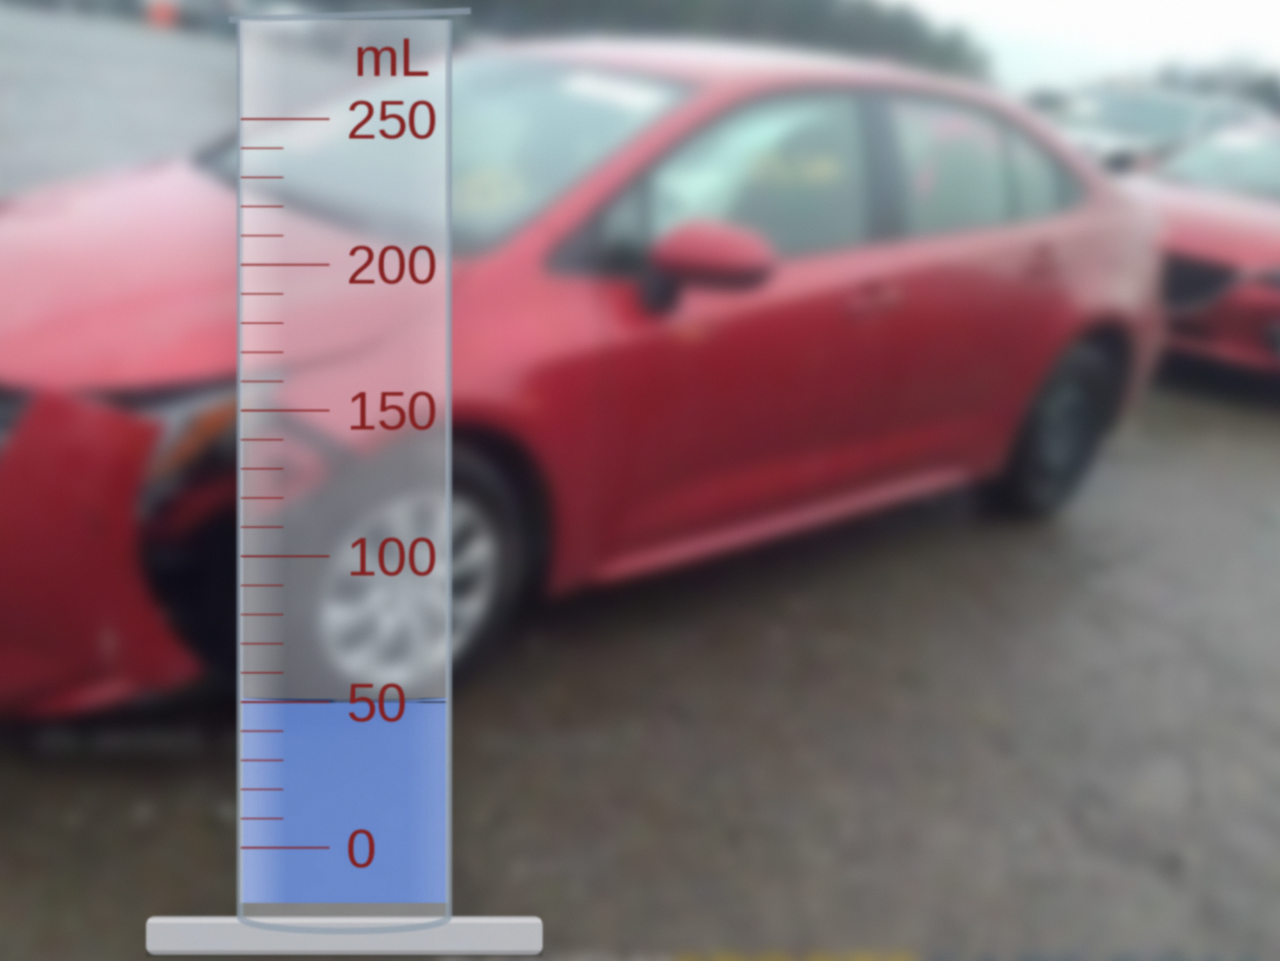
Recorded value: 50; mL
